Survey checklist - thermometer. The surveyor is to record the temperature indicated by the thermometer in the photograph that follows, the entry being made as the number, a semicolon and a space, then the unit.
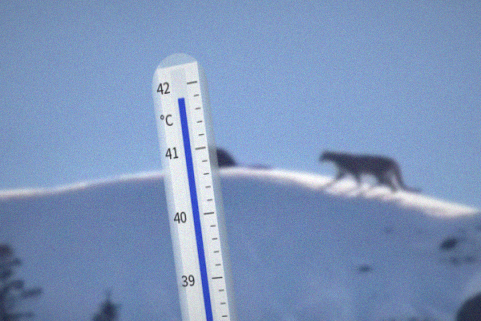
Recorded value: 41.8; °C
